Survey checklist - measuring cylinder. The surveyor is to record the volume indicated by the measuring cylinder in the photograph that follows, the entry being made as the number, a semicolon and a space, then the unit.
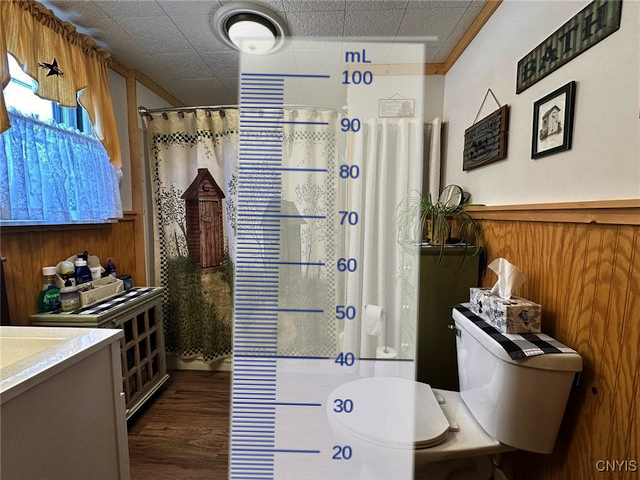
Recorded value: 40; mL
